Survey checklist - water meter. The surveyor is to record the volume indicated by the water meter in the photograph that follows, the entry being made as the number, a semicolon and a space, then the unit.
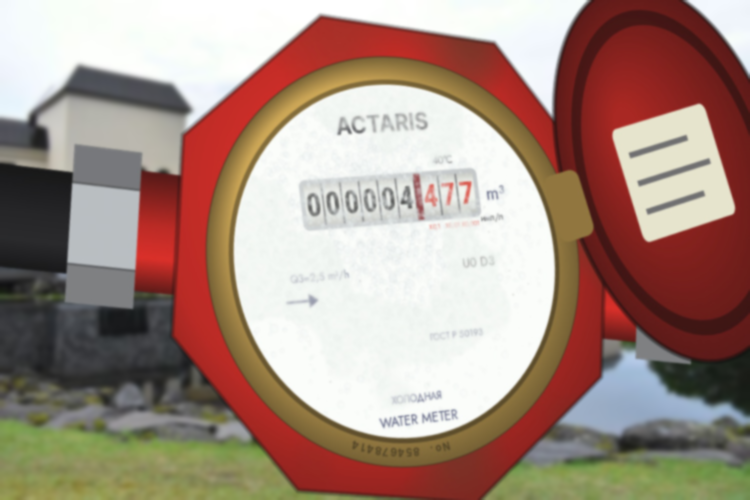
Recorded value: 4.477; m³
